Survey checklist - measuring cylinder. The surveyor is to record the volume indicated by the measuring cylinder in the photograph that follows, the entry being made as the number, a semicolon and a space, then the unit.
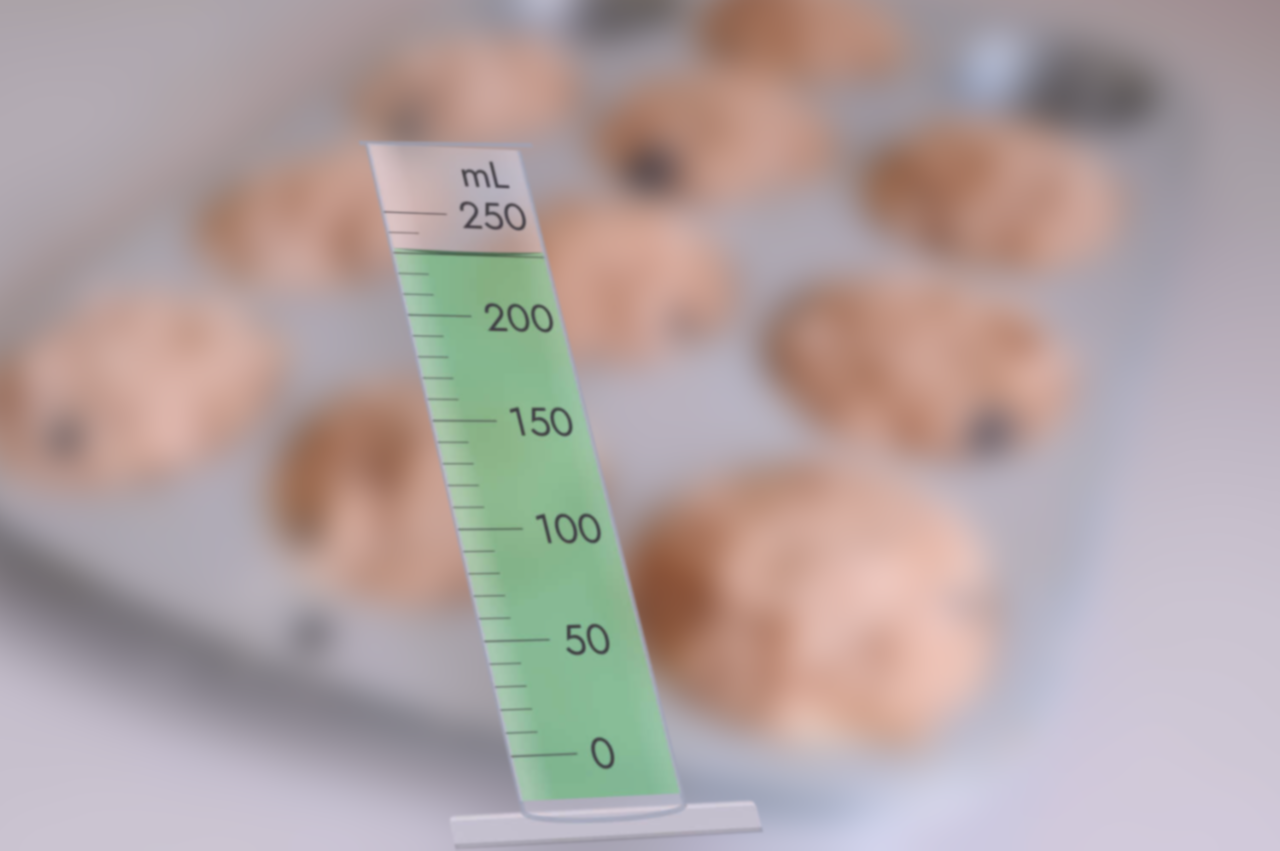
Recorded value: 230; mL
